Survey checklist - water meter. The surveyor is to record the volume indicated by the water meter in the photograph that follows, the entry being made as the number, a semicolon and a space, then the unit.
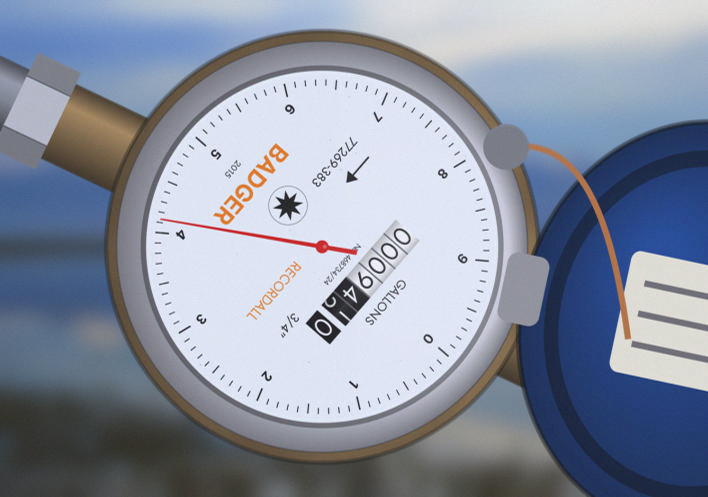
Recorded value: 9414.1; gal
